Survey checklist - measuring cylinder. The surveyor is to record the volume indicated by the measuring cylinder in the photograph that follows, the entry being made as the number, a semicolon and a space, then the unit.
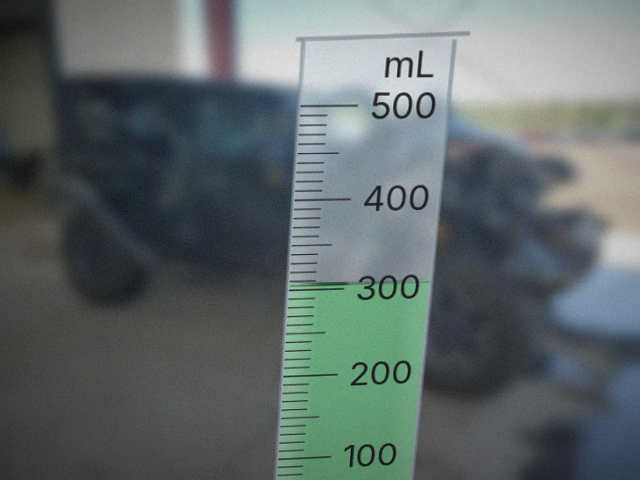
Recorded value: 305; mL
